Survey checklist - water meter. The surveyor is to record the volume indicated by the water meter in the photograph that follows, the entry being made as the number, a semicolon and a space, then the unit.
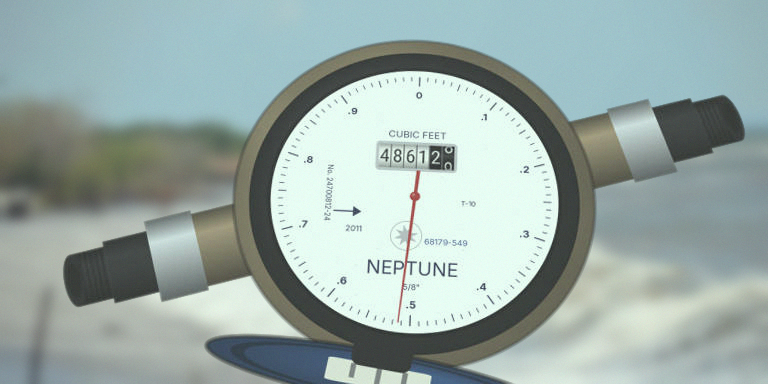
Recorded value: 486128.51; ft³
